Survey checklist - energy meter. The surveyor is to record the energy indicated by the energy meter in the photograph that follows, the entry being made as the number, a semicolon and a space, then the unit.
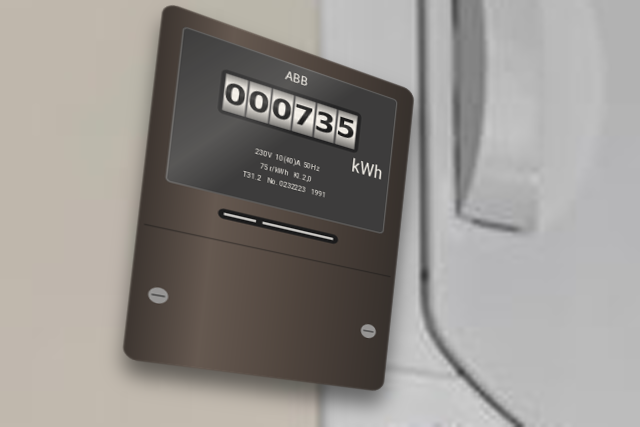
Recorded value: 735; kWh
